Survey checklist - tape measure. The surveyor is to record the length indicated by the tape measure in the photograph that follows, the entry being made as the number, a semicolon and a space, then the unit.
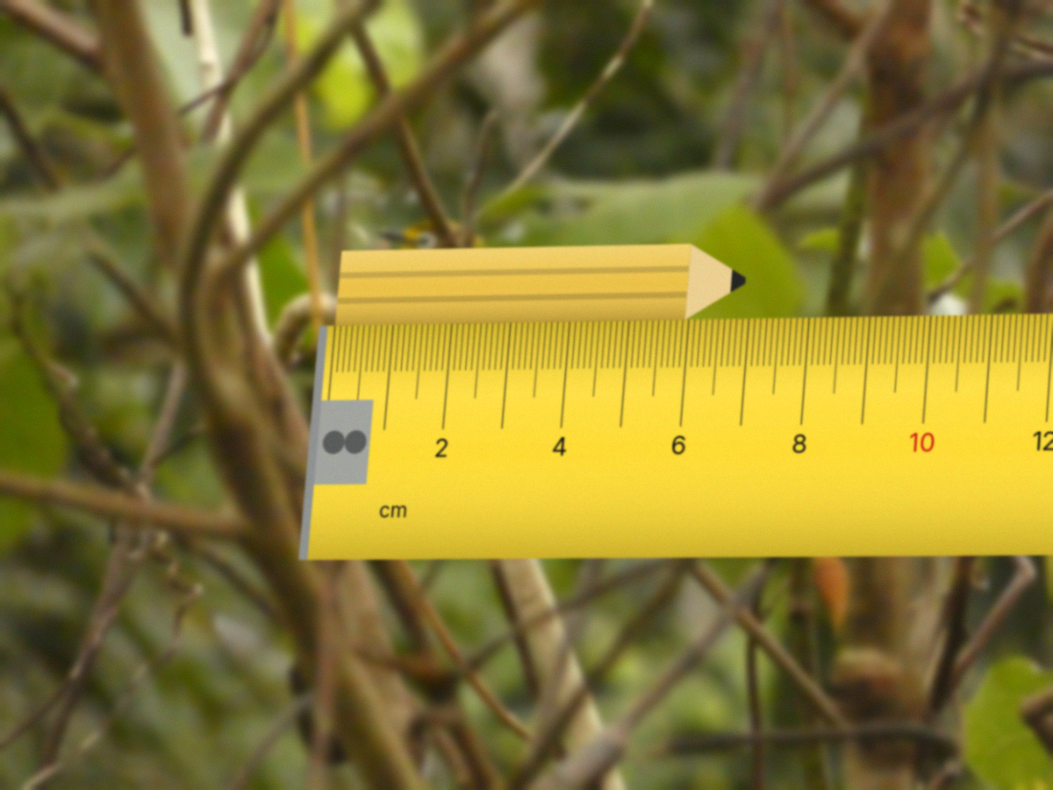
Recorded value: 6.9; cm
